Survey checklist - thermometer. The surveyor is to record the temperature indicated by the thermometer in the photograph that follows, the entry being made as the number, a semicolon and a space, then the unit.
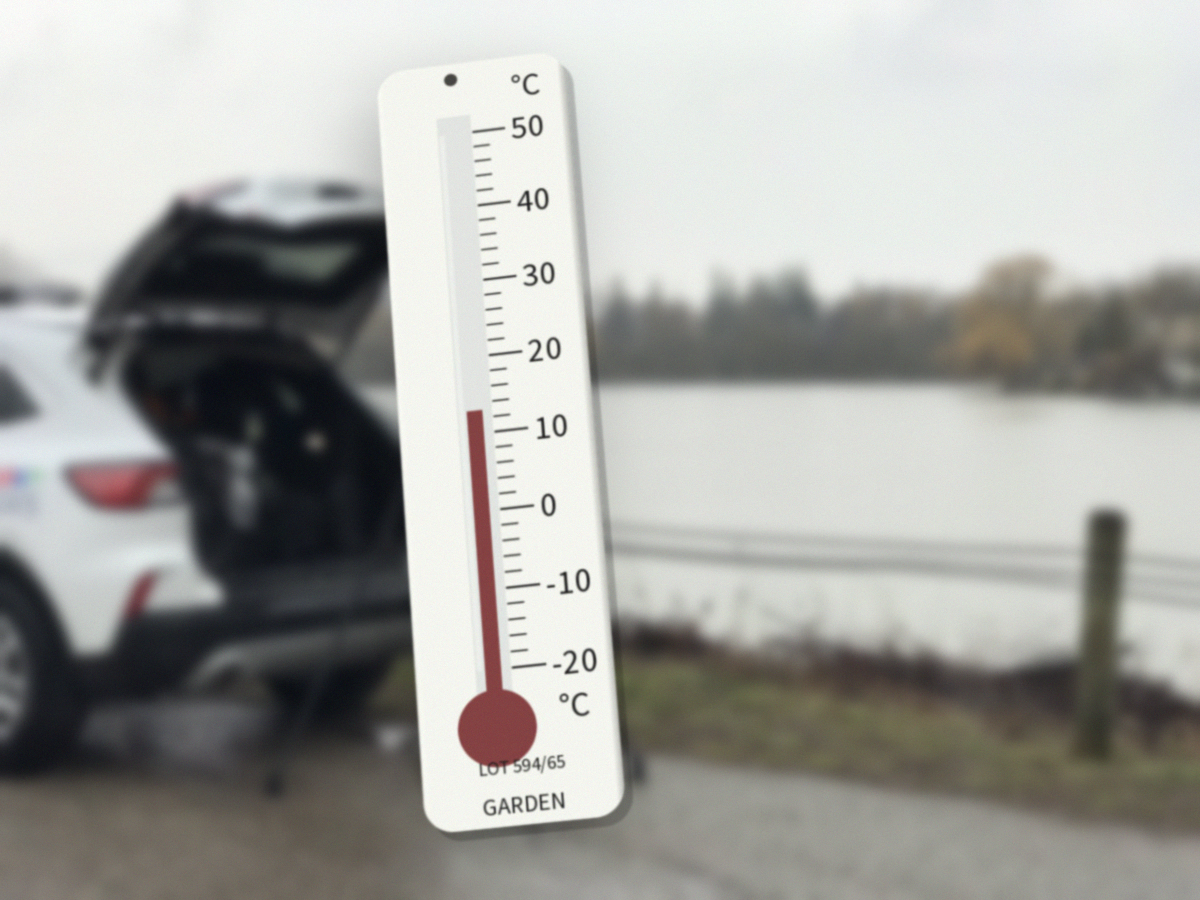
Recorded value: 13; °C
